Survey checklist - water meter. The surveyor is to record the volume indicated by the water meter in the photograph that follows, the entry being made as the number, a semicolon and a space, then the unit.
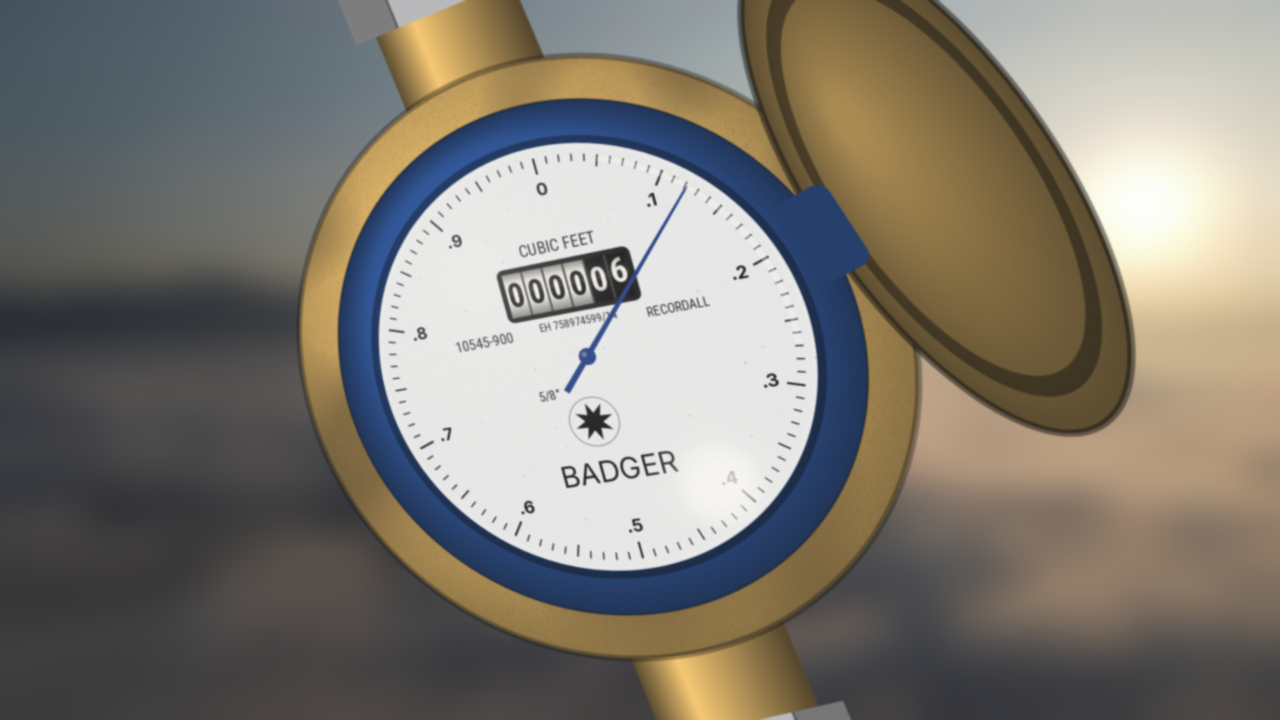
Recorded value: 6.12; ft³
